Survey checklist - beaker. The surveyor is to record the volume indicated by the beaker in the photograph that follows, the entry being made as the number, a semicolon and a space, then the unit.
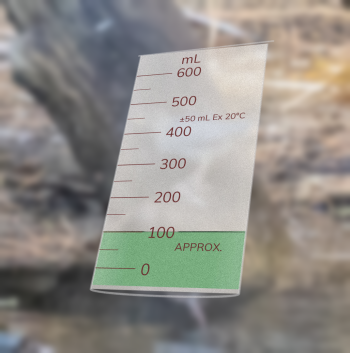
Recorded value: 100; mL
